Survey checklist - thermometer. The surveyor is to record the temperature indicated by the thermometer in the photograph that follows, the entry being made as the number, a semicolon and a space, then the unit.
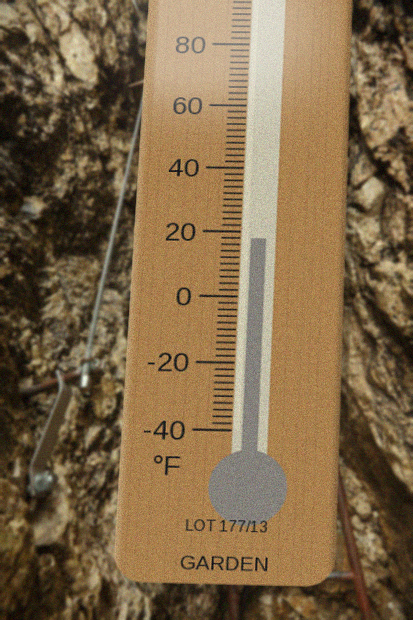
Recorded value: 18; °F
